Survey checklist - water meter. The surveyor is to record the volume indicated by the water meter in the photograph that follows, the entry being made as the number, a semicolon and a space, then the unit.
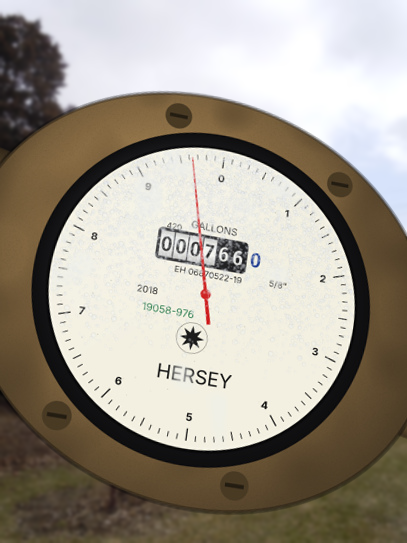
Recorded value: 7659.6; gal
